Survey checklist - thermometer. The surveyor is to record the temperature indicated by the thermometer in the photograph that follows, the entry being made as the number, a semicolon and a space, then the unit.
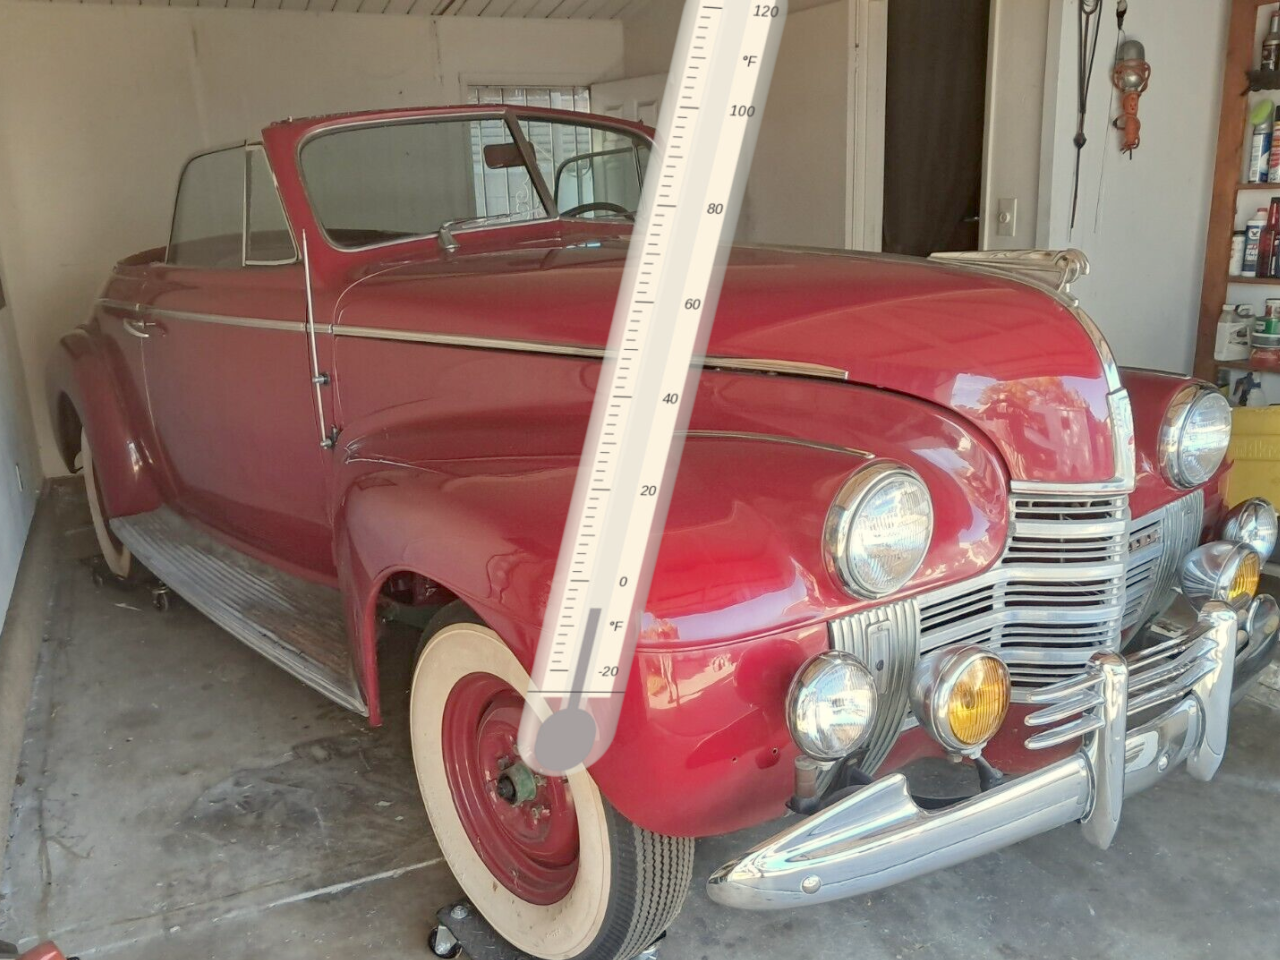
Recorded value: -6; °F
